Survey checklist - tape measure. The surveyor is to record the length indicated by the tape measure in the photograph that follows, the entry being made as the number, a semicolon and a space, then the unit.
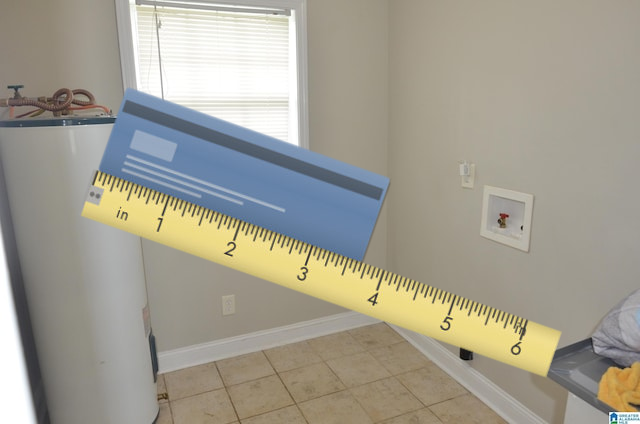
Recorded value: 3.6875; in
